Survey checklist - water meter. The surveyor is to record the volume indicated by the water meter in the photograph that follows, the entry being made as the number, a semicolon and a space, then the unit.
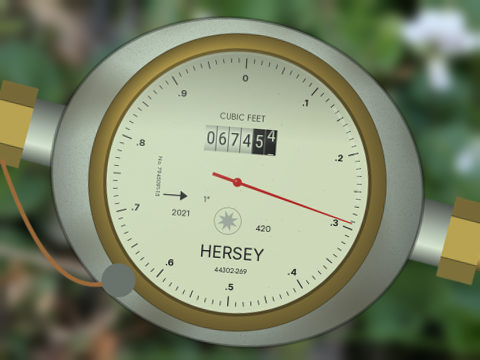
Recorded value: 67454.29; ft³
